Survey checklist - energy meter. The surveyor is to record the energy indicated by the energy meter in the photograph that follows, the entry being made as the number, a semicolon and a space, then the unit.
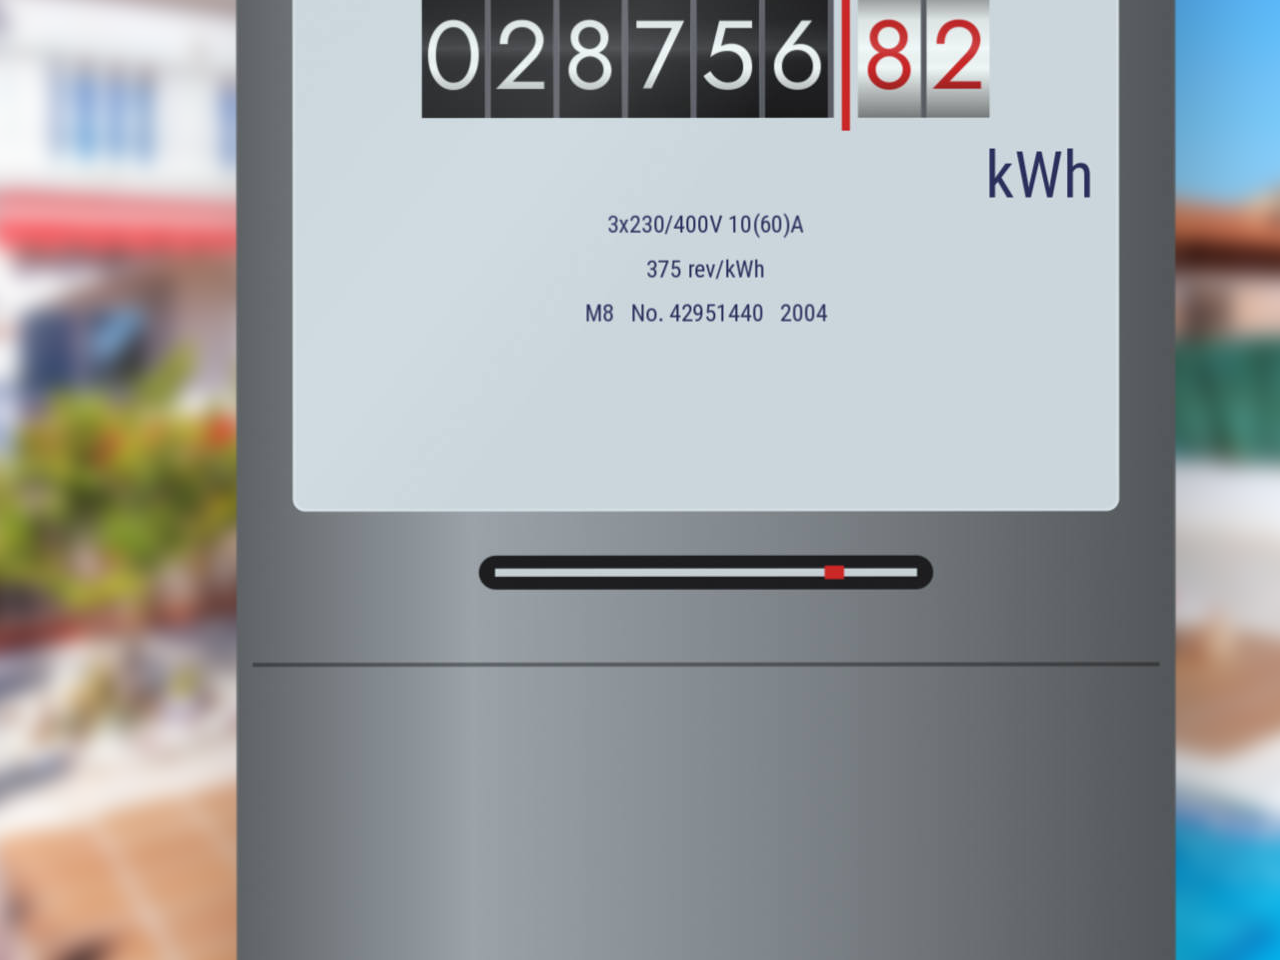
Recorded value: 28756.82; kWh
